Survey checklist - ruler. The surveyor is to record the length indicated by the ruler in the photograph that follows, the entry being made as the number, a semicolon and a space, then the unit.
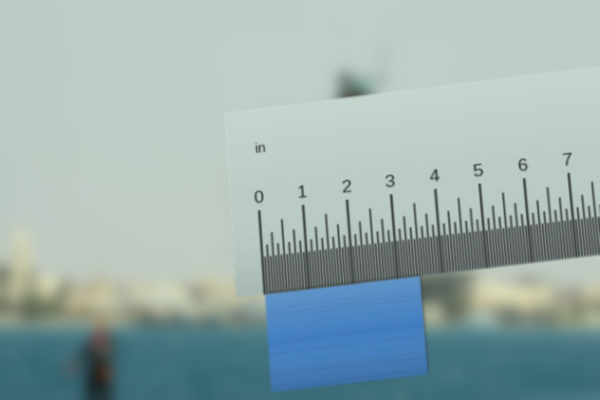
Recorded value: 3.5; in
